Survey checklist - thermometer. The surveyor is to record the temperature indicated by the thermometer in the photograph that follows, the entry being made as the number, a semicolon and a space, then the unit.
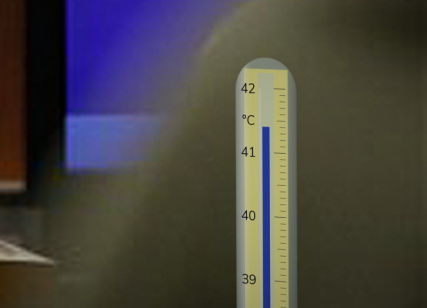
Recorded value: 41.4; °C
